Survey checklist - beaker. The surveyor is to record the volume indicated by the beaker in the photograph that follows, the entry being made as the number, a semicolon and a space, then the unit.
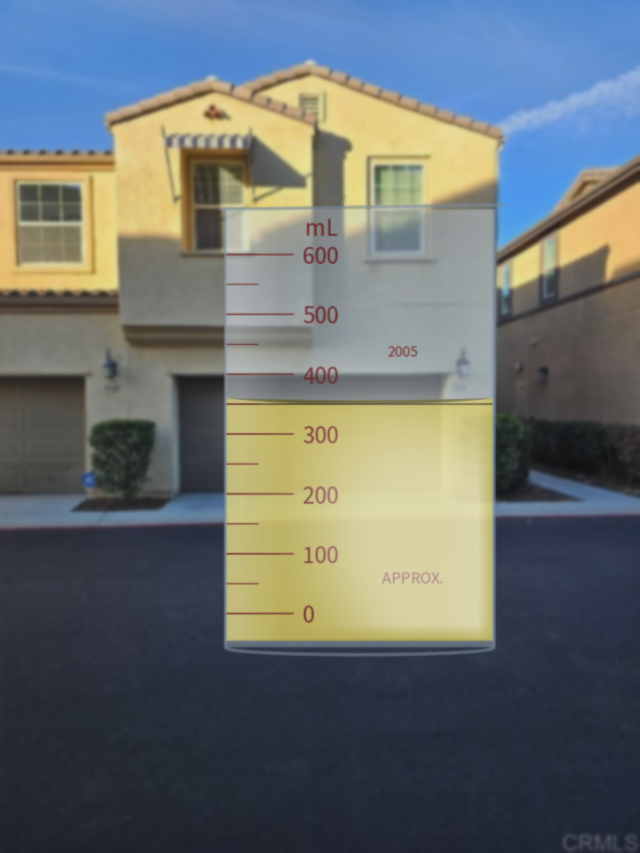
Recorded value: 350; mL
